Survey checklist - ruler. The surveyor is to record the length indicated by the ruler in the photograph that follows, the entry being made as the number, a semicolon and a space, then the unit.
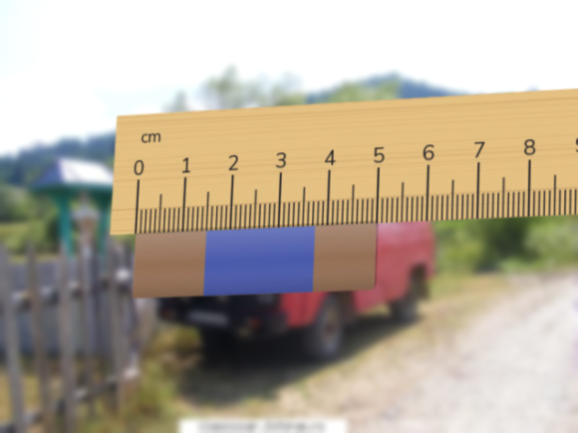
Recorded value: 5; cm
